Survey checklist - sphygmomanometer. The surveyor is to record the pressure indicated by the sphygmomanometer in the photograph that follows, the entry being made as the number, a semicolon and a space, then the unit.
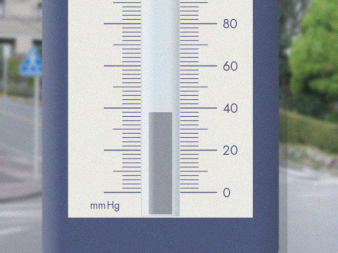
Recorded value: 38; mmHg
